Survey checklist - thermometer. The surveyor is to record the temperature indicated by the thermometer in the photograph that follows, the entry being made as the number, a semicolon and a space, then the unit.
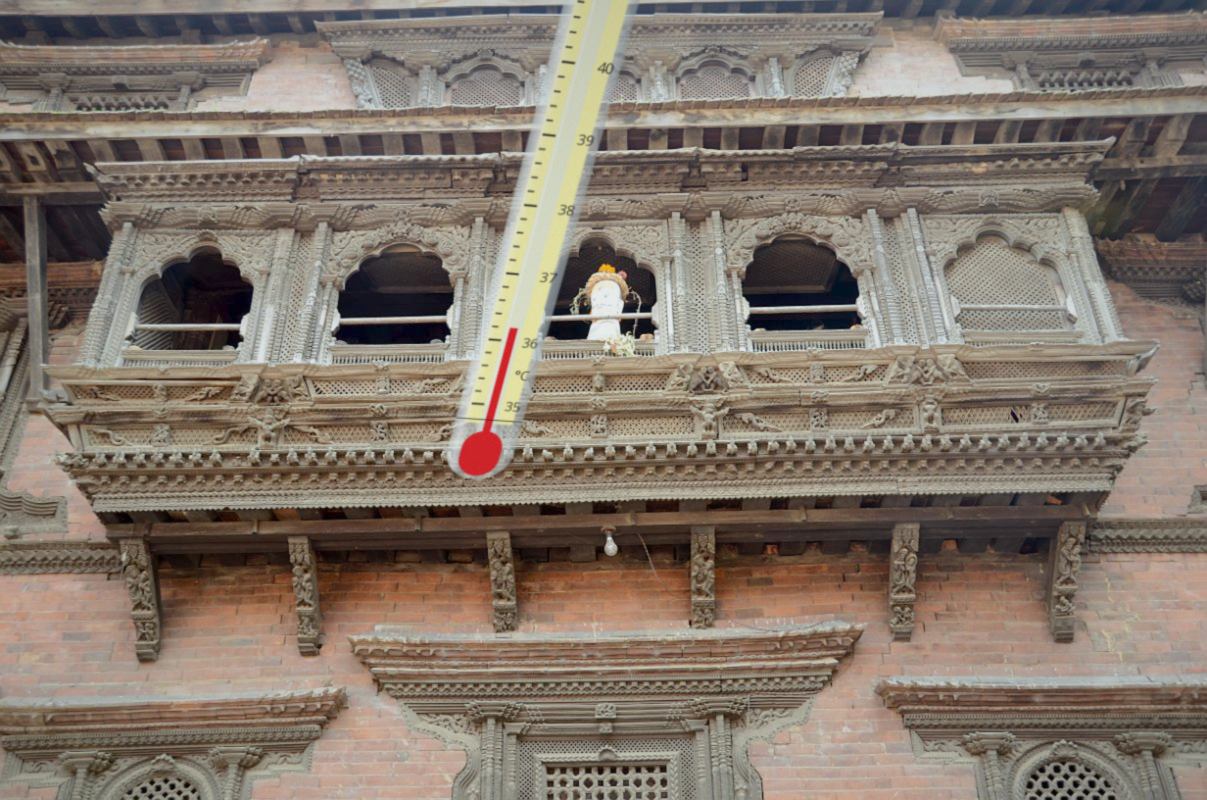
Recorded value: 36.2; °C
